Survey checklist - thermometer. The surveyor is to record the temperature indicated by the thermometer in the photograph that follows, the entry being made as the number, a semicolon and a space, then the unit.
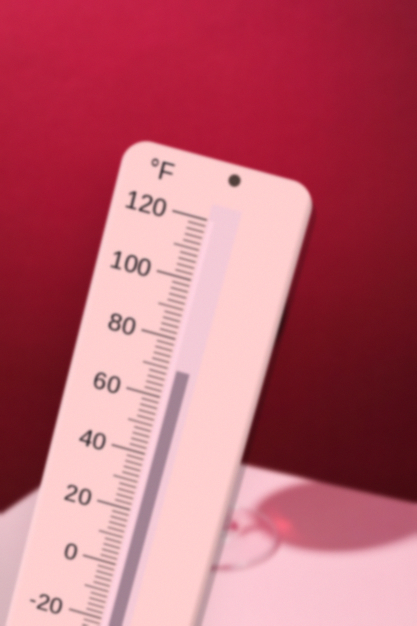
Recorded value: 70; °F
